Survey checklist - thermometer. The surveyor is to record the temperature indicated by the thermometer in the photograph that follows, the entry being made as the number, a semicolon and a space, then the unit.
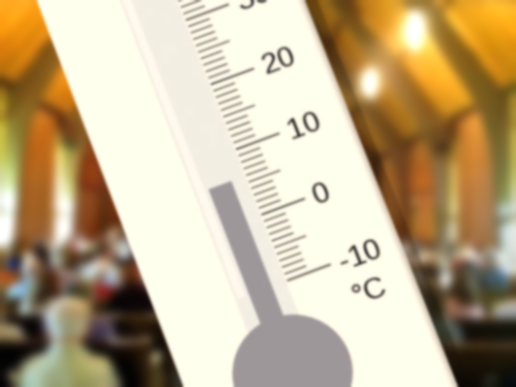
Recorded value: 6; °C
